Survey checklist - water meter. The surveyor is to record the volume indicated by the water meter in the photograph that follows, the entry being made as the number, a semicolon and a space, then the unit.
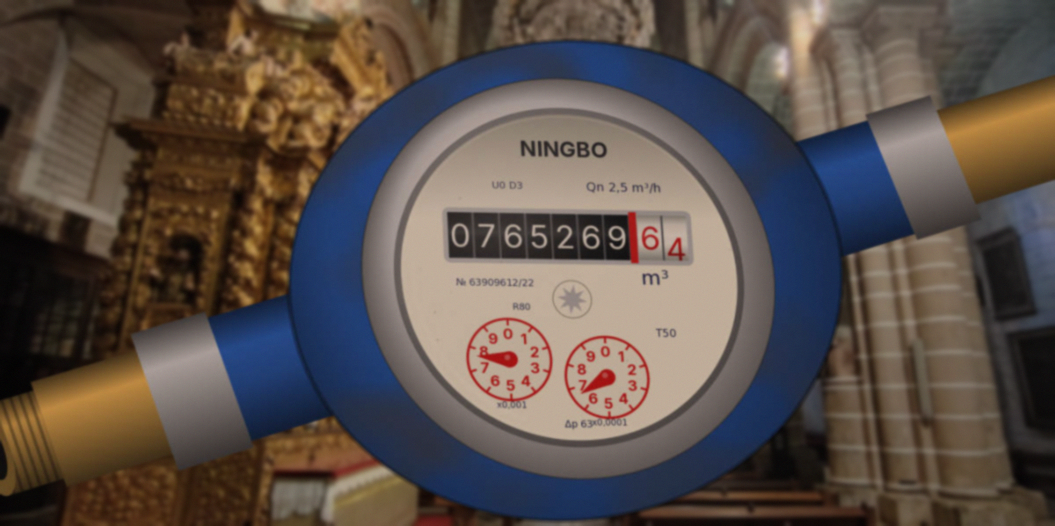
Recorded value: 765269.6376; m³
